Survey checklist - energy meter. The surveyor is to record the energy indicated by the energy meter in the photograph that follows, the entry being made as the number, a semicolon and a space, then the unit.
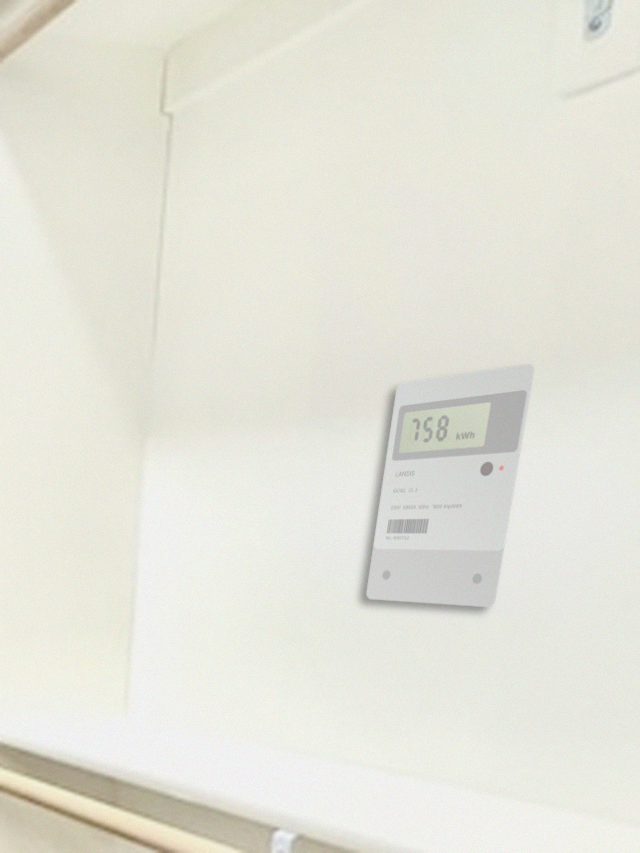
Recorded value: 758; kWh
